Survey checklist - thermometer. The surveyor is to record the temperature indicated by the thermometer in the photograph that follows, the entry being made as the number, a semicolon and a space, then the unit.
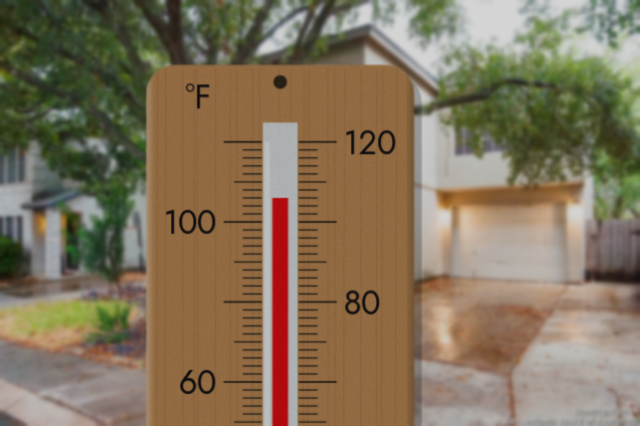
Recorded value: 106; °F
